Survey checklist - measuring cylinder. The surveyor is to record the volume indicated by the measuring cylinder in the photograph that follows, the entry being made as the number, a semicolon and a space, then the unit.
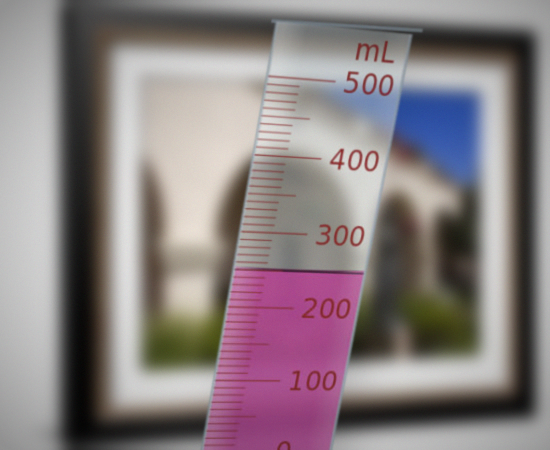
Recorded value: 250; mL
